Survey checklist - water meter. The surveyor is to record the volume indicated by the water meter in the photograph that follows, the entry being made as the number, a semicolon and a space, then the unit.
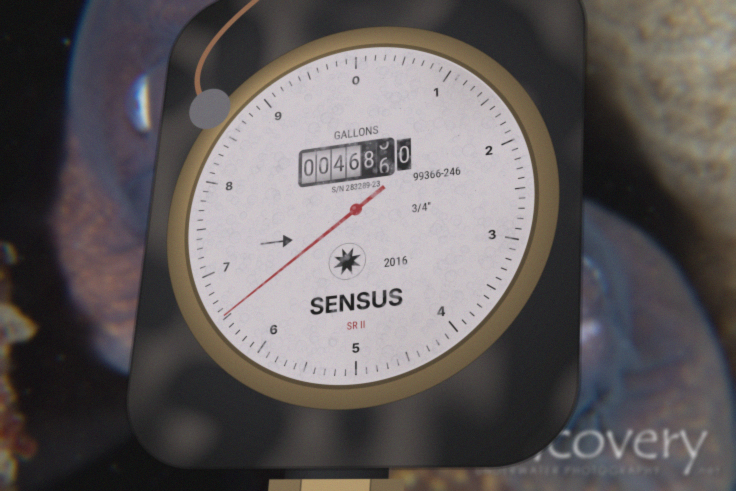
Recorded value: 46856.5; gal
